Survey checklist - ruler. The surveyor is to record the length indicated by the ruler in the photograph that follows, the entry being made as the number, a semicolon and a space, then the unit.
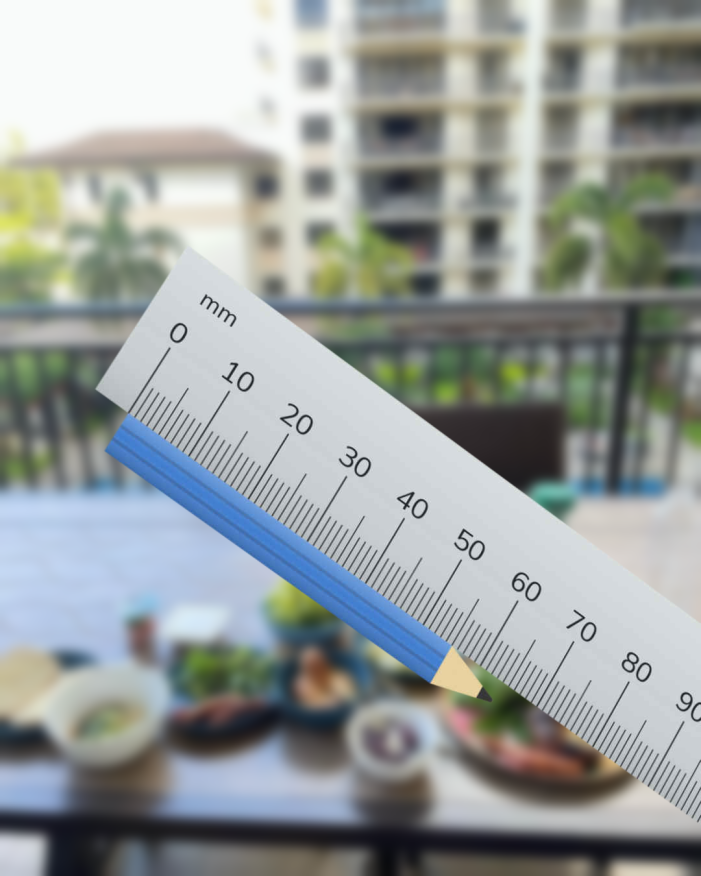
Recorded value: 64; mm
